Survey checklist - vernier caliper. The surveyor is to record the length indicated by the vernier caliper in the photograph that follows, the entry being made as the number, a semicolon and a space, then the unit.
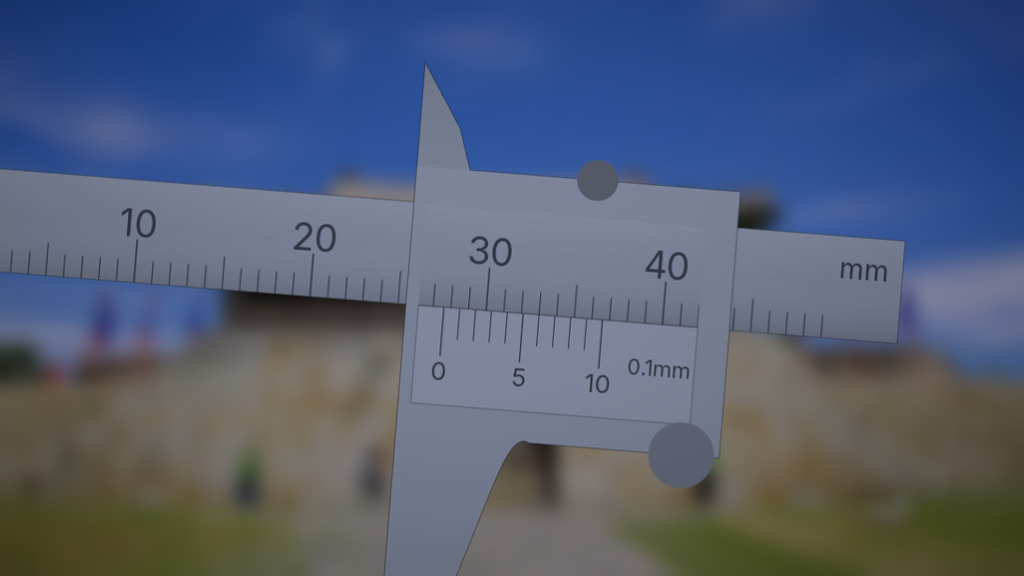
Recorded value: 27.6; mm
